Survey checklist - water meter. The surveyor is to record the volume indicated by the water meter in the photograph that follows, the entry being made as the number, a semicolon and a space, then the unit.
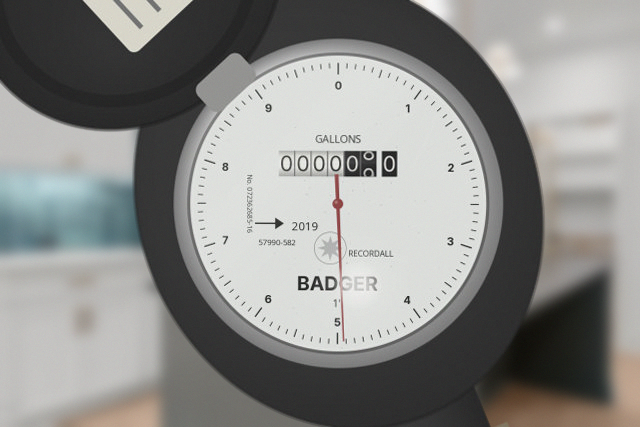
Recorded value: 84.9; gal
